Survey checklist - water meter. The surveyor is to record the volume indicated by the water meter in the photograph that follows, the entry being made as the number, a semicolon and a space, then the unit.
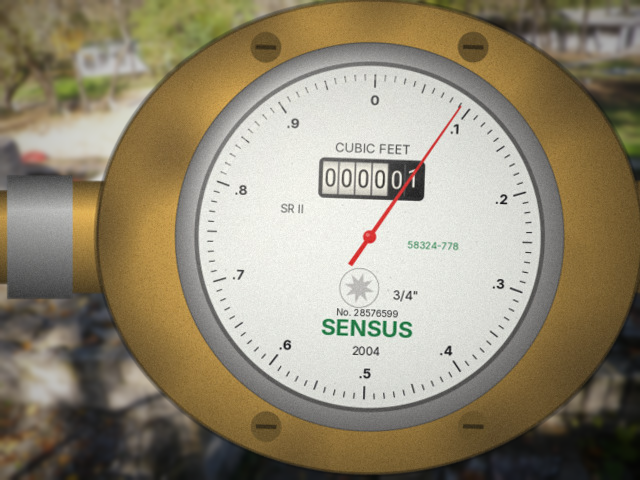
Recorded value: 1.09; ft³
